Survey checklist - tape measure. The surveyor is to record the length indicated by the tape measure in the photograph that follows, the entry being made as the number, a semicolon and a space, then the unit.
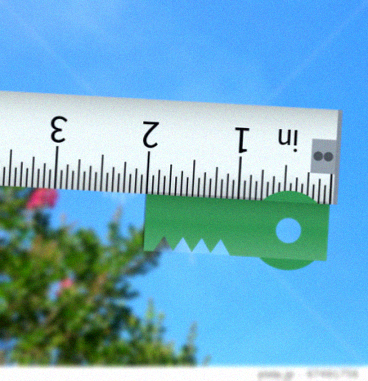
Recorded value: 2; in
